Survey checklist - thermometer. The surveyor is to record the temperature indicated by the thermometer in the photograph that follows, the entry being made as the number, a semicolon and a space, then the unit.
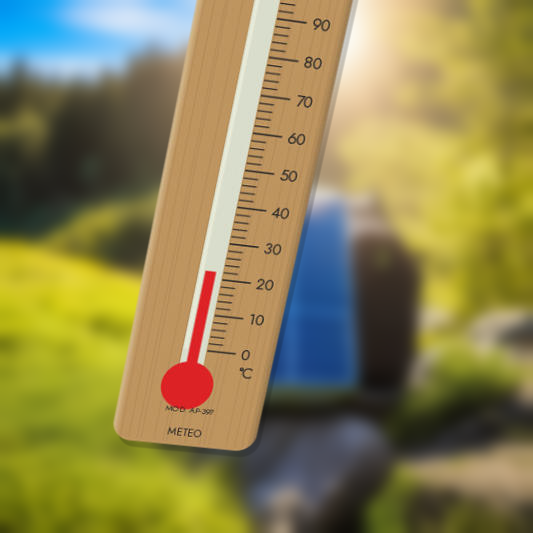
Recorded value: 22; °C
